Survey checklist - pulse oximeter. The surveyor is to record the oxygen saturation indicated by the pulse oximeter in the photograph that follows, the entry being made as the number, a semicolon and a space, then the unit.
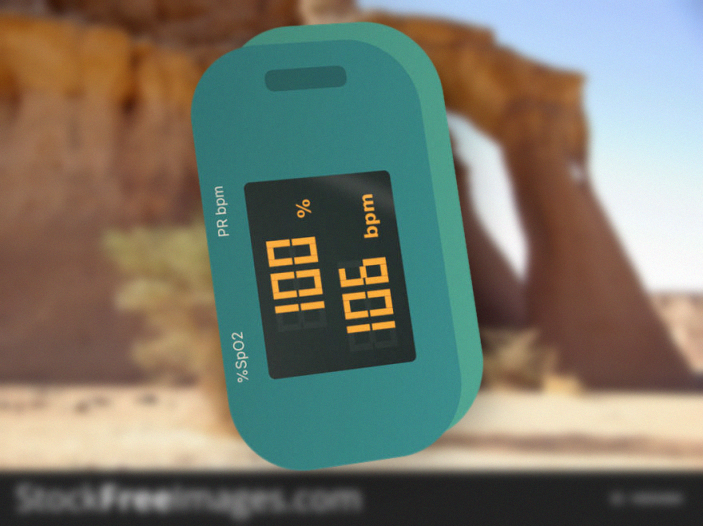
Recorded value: 100; %
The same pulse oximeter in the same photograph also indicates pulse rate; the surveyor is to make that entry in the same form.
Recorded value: 106; bpm
